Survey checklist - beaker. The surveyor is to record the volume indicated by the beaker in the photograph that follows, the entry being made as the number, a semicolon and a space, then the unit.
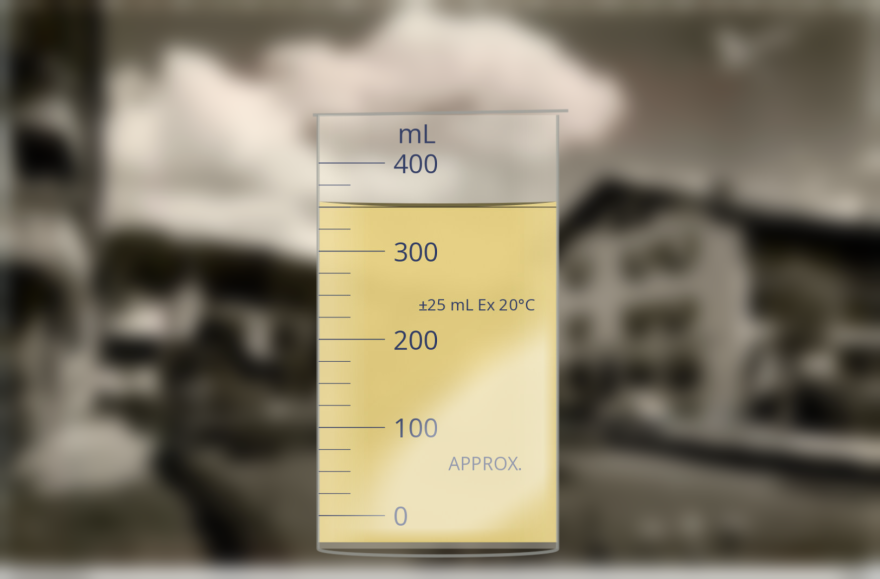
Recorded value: 350; mL
